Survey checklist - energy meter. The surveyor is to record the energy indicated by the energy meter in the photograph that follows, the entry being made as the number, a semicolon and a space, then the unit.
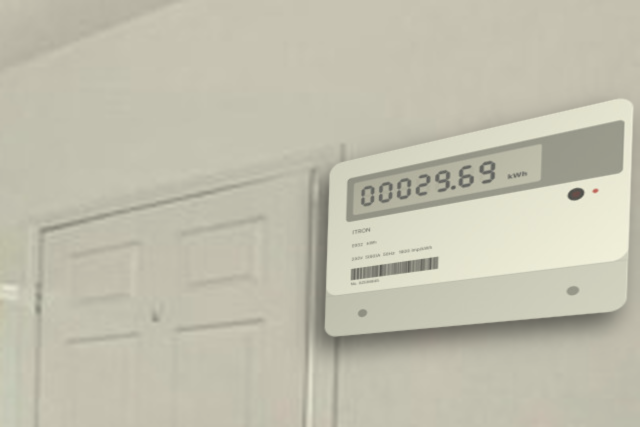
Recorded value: 29.69; kWh
